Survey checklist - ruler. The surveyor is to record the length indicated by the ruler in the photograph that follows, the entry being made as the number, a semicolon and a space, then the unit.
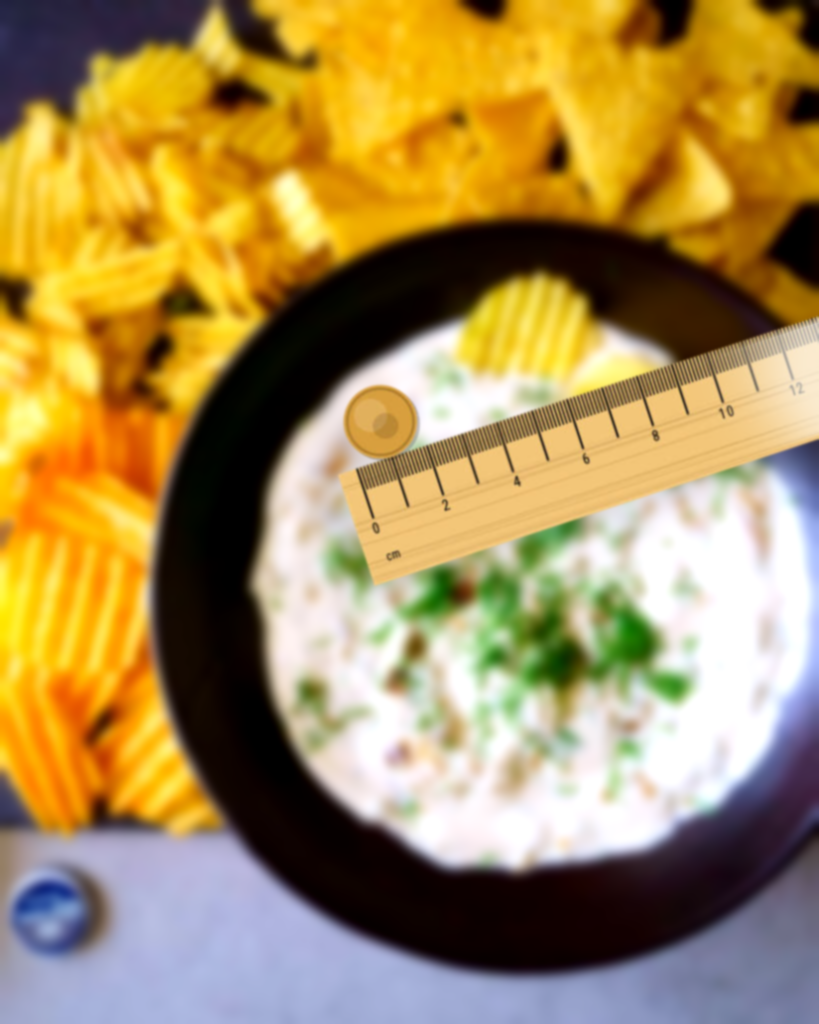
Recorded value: 2; cm
